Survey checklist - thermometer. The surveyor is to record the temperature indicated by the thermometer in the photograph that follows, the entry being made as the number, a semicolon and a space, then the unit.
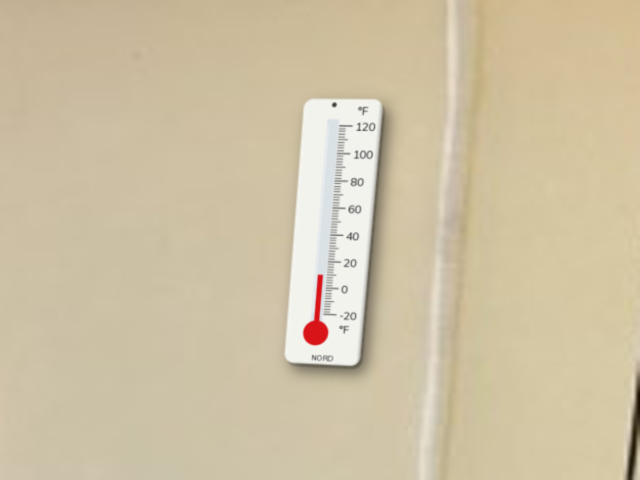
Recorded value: 10; °F
